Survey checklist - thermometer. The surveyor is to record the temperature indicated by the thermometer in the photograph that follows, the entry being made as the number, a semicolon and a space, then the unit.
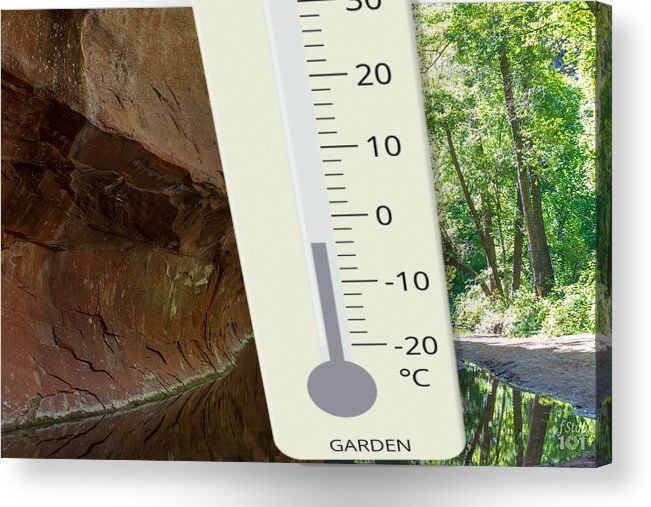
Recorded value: -4; °C
